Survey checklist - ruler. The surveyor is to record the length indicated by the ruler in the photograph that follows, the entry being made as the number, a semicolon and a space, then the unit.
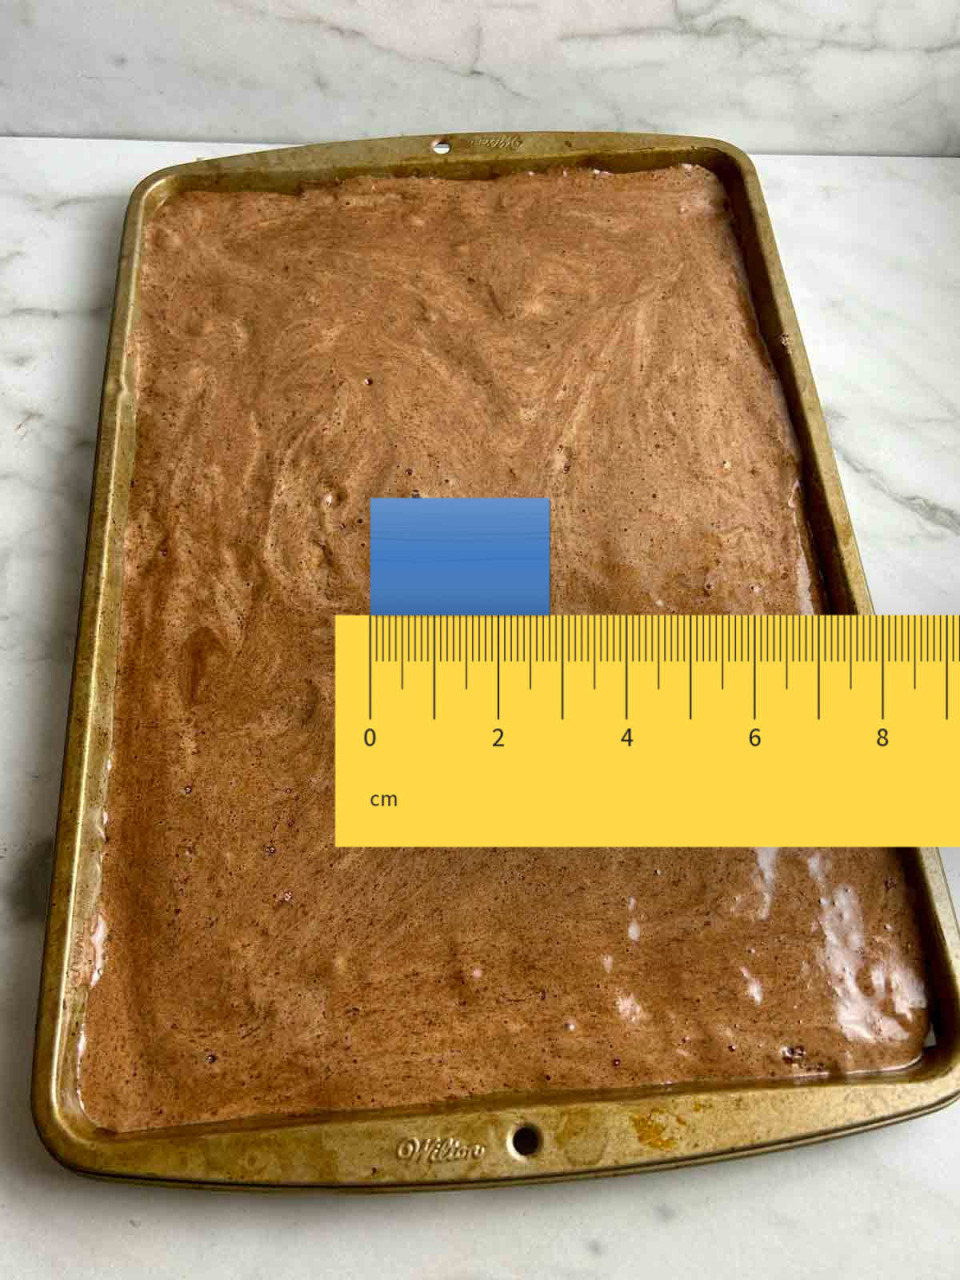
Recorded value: 2.8; cm
